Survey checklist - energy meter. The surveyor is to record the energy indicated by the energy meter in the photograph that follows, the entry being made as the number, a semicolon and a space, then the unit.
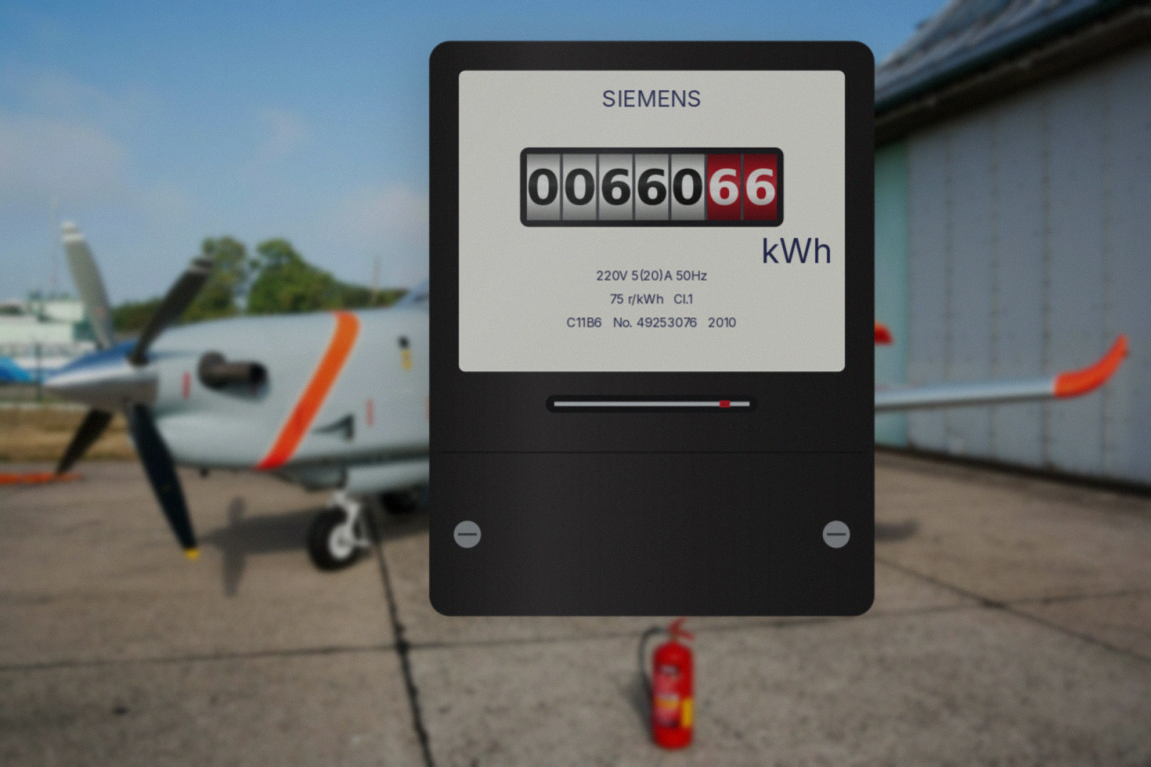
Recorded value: 660.66; kWh
